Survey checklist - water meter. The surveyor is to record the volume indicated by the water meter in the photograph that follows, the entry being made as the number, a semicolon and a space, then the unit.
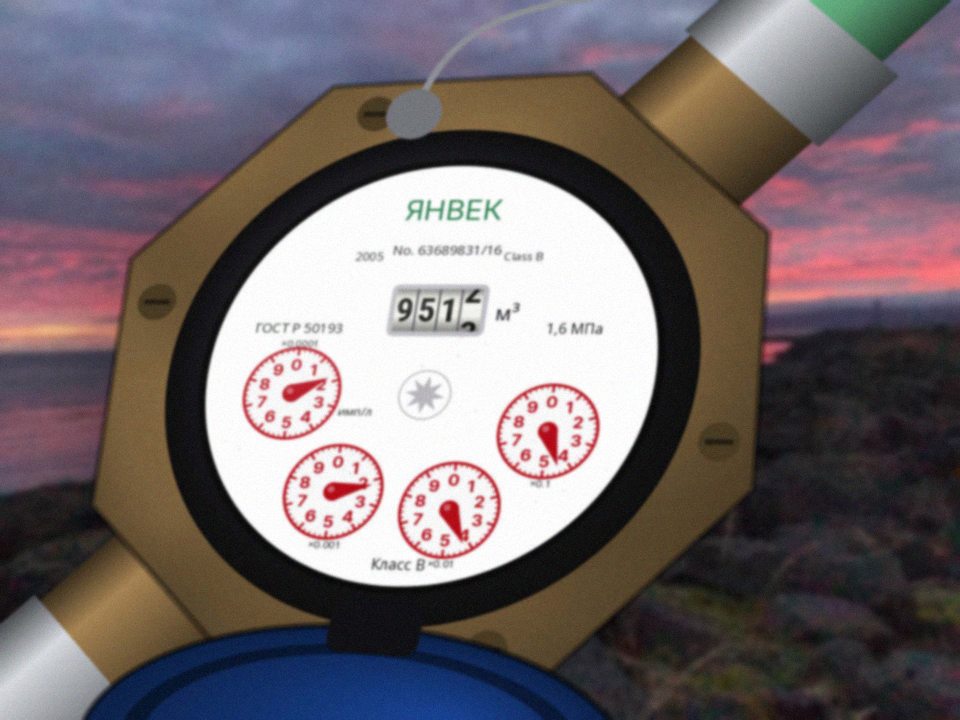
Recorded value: 9512.4421; m³
